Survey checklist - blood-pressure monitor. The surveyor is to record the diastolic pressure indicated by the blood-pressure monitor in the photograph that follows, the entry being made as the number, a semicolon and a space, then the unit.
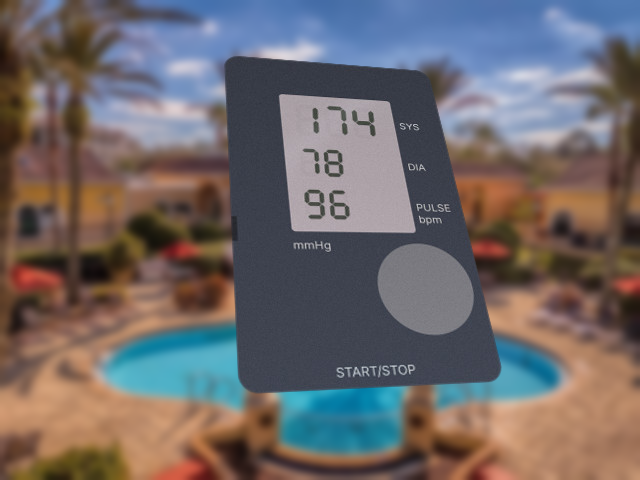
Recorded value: 78; mmHg
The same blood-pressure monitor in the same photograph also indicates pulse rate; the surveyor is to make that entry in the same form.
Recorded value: 96; bpm
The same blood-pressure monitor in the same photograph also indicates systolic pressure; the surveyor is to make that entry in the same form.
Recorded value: 174; mmHg
